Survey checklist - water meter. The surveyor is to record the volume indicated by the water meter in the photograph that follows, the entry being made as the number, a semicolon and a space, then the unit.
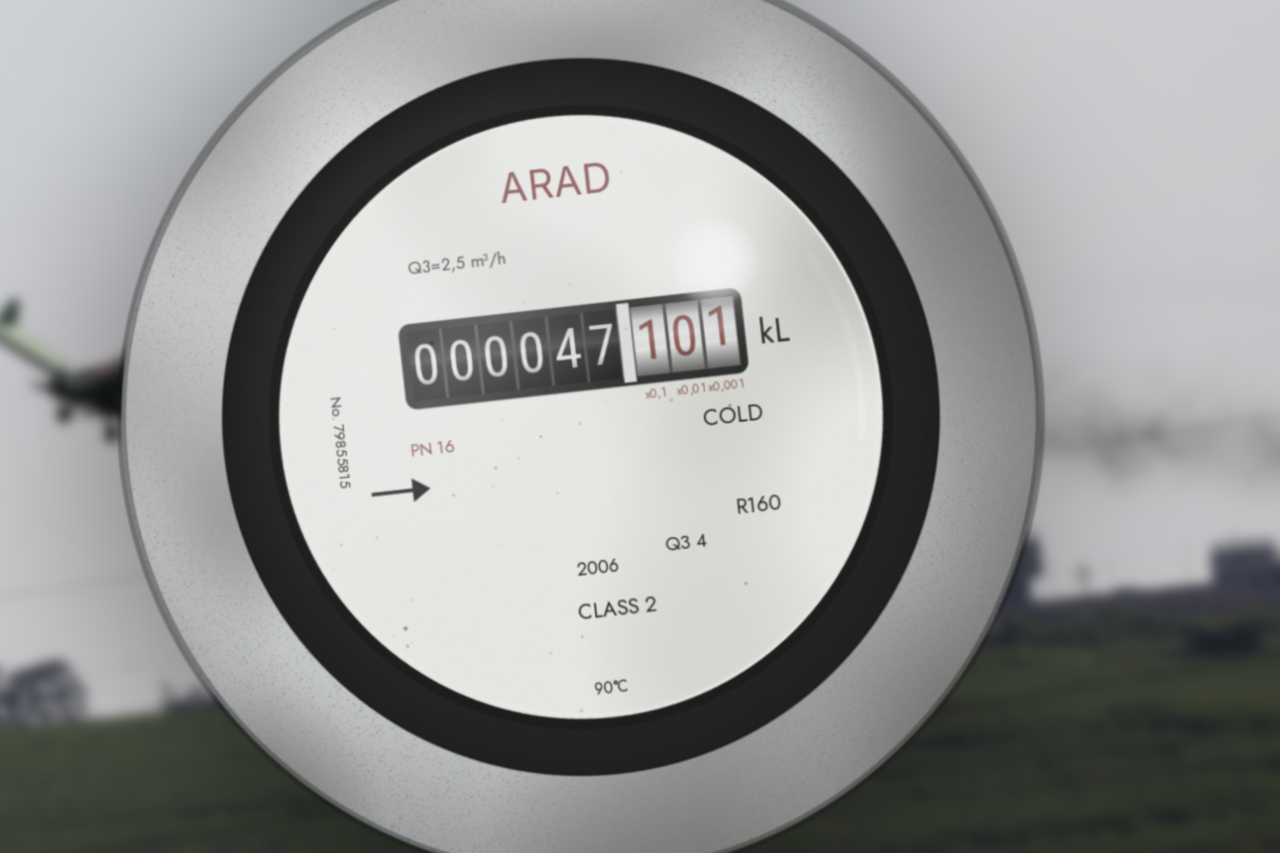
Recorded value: 47.101; kL
